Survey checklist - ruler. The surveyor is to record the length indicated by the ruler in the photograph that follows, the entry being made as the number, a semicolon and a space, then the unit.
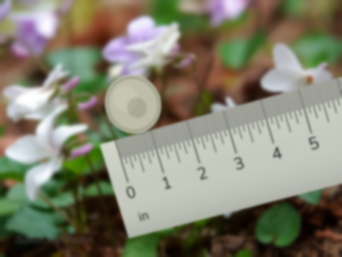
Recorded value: 1.5; in
